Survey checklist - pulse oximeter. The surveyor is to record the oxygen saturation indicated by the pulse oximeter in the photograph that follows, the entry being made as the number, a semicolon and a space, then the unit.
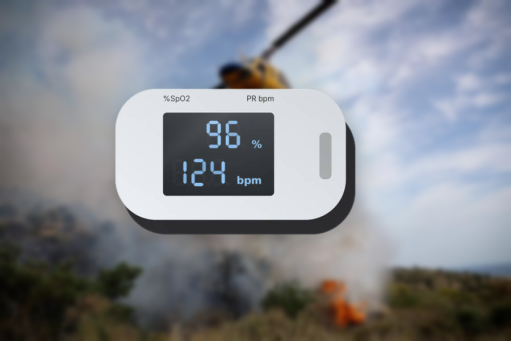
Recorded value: 96; %
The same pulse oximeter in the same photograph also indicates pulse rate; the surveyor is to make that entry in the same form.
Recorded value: 124; bpm
